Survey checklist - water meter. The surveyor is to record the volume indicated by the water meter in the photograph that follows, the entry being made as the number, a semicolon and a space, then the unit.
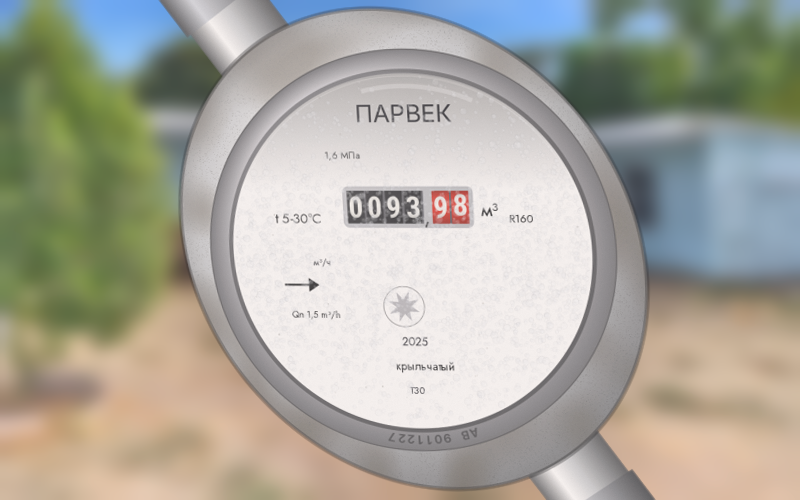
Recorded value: 93.98; m³
